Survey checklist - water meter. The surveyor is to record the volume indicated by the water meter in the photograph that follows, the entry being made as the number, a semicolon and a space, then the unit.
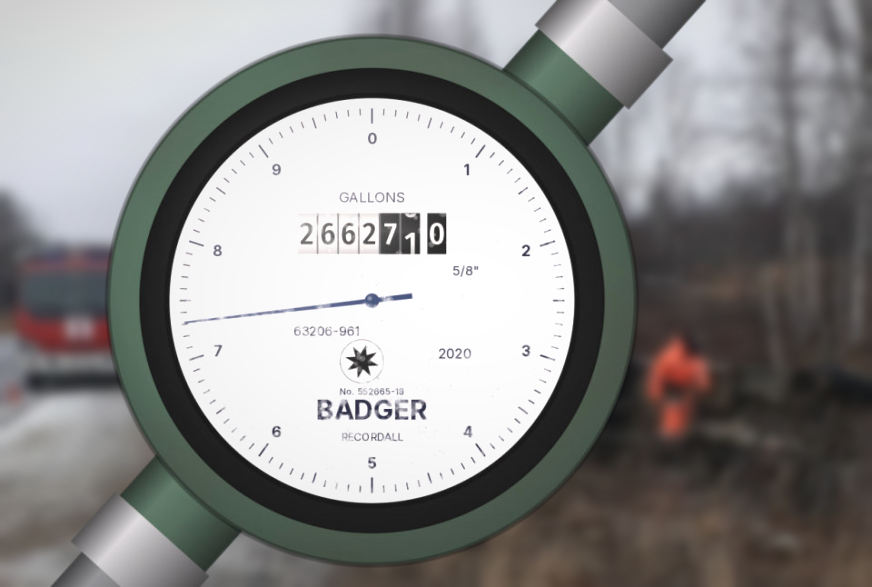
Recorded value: 2662707.3; gal
